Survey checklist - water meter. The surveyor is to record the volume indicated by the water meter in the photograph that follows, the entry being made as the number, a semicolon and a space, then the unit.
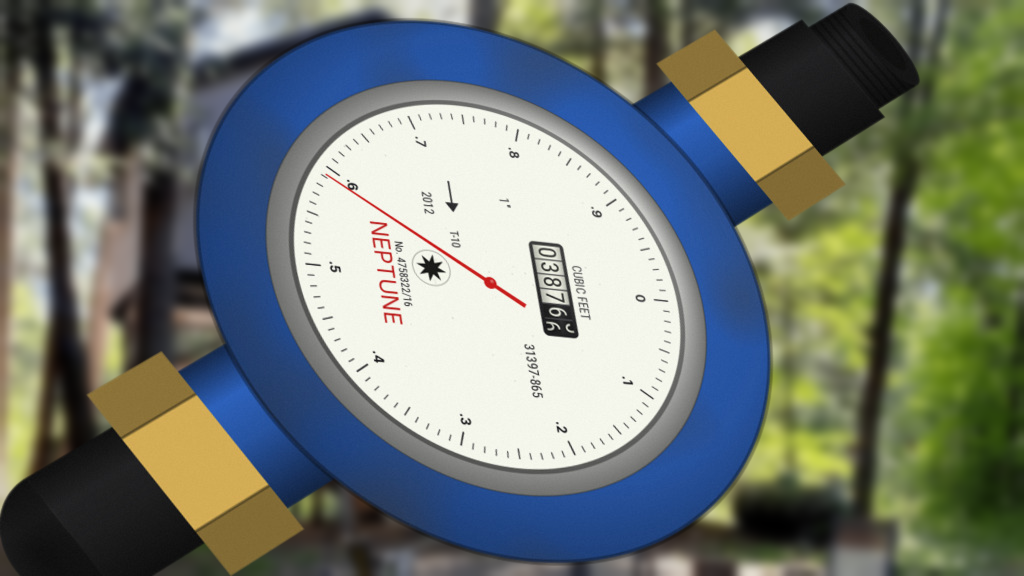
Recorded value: 38765.59; ft³
